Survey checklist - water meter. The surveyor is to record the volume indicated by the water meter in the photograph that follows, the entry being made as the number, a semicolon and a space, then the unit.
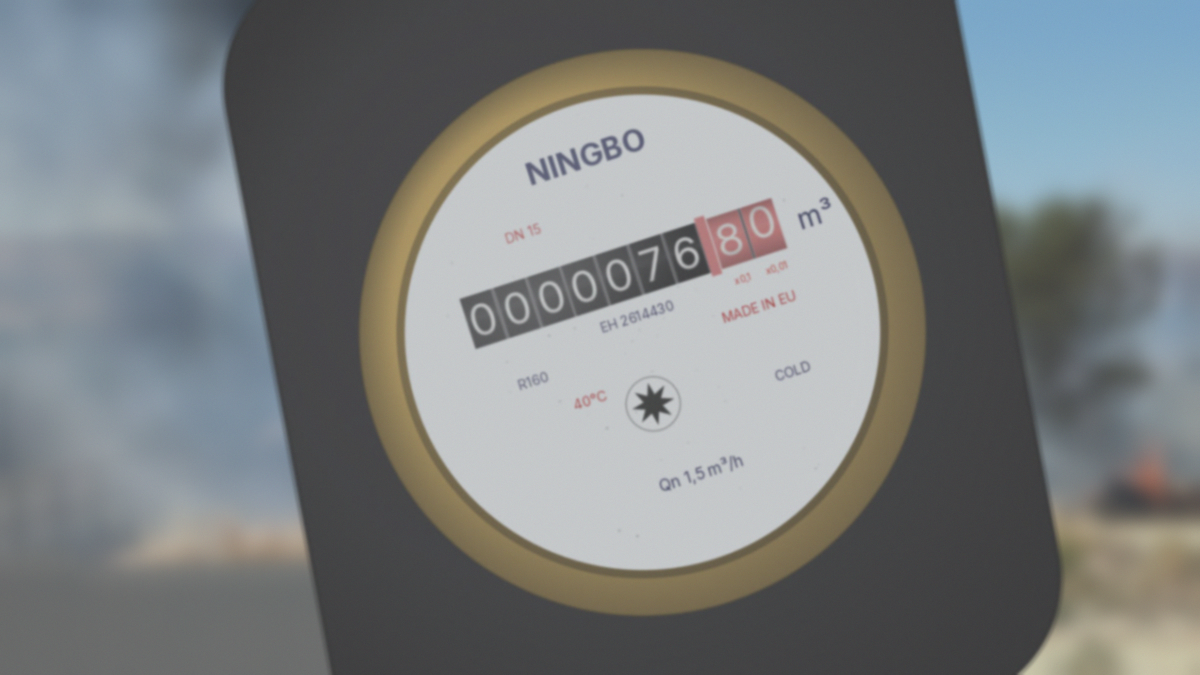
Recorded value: 76.80; m³
